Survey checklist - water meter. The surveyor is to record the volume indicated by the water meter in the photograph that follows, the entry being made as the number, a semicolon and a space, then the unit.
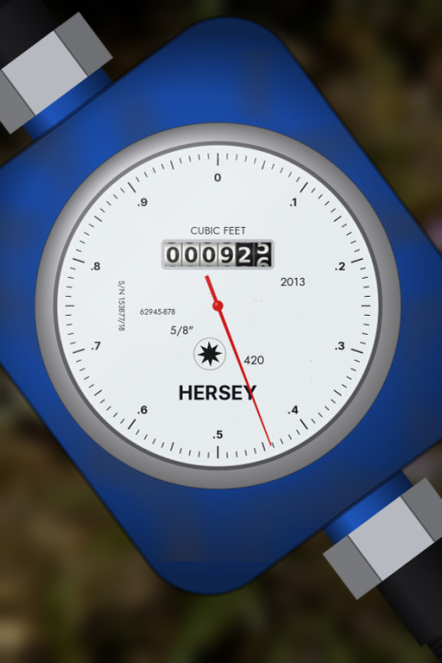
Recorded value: 925.44; ft³
